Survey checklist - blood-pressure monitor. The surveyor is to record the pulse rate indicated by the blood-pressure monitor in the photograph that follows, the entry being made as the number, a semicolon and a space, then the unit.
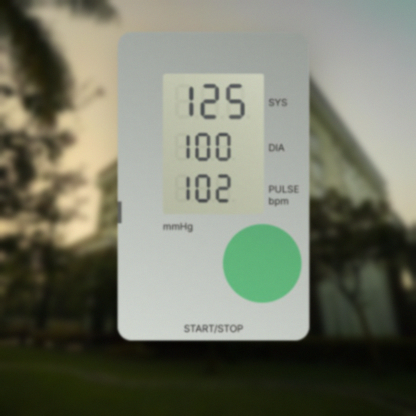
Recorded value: 102; bpm
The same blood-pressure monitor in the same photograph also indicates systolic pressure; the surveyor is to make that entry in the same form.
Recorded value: 125; mmHg
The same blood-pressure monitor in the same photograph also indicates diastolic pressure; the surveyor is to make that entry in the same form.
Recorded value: 100; mmHg
